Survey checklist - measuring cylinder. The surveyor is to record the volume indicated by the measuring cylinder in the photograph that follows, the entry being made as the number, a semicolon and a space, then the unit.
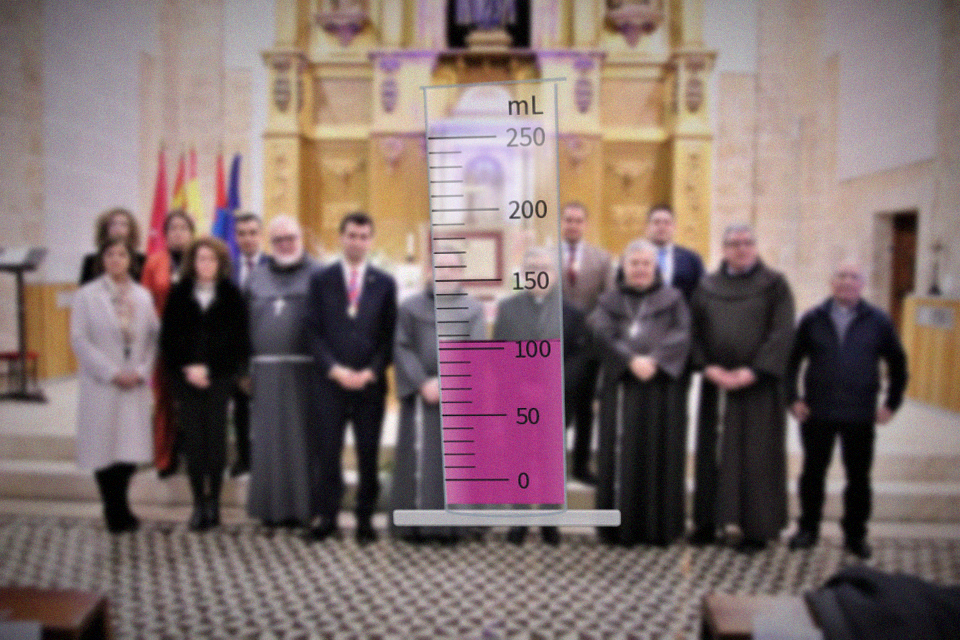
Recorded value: 105; mL
